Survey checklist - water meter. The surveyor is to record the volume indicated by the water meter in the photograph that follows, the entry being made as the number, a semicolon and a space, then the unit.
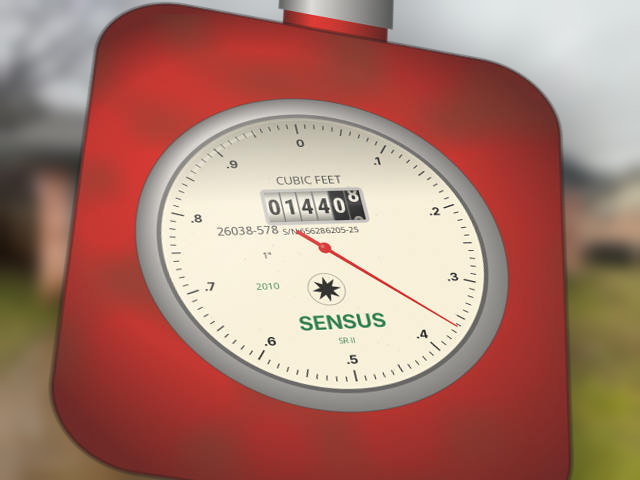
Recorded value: 14408.36; ft³
